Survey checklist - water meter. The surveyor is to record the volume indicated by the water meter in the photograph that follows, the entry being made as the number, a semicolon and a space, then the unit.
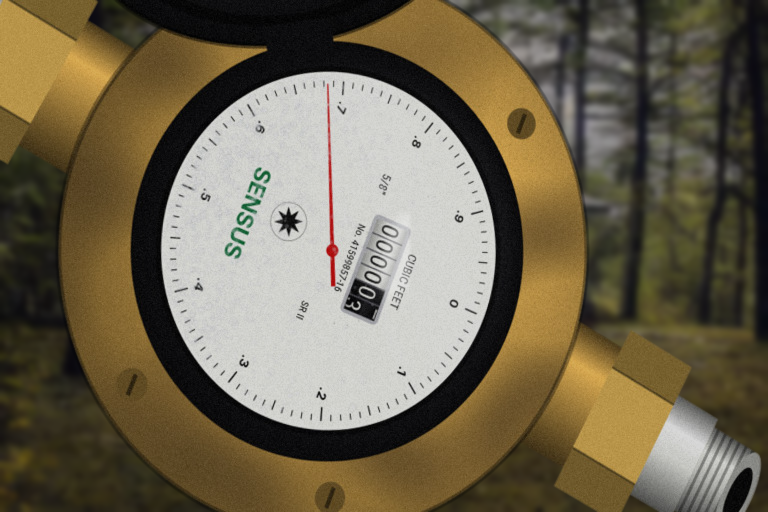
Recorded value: 2.68; ft³
